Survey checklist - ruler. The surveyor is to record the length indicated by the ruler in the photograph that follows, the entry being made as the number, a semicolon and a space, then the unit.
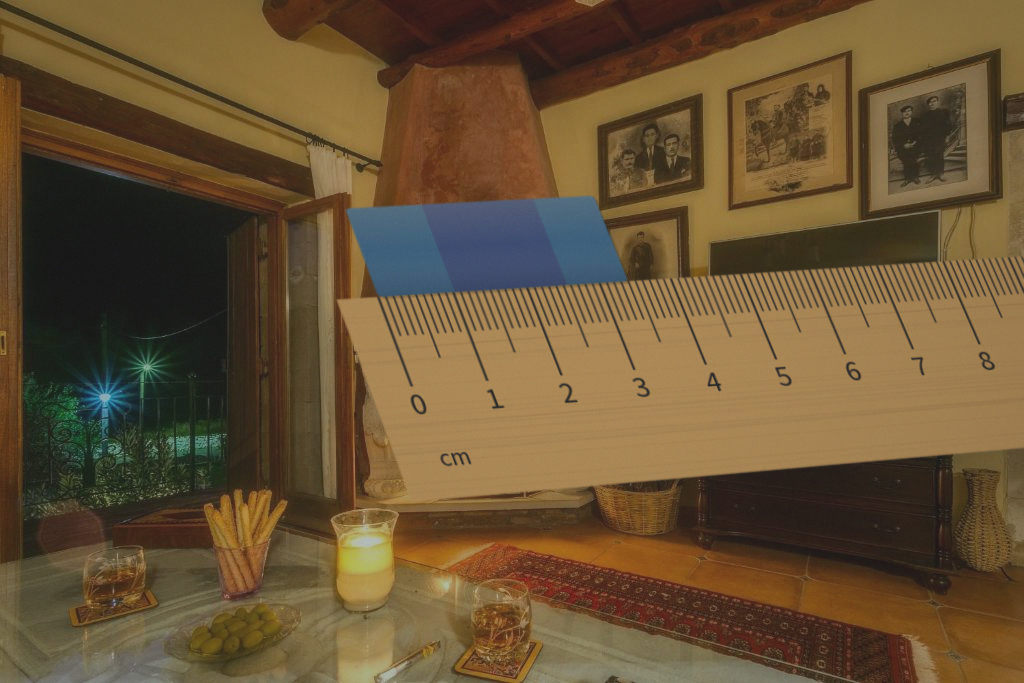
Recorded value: 3.4; cm
